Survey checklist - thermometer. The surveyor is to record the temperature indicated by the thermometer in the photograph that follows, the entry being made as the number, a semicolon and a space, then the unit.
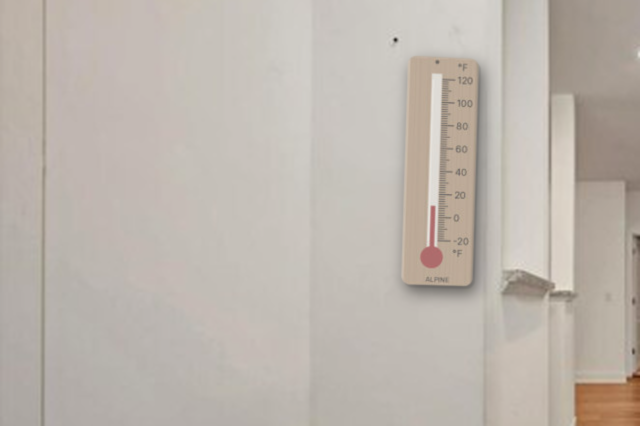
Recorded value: 10; °F
